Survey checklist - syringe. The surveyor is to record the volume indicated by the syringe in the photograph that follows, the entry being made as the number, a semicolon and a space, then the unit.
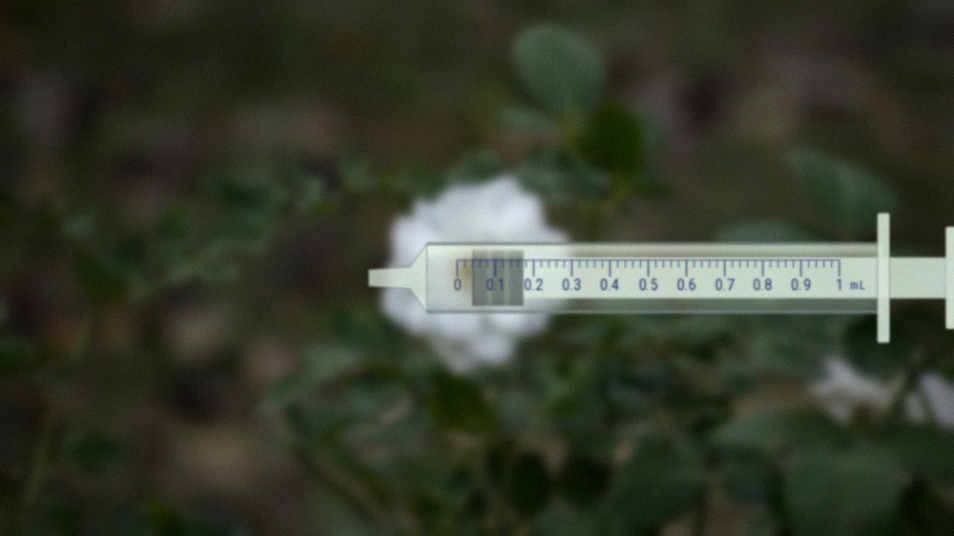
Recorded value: 0.04; mL
